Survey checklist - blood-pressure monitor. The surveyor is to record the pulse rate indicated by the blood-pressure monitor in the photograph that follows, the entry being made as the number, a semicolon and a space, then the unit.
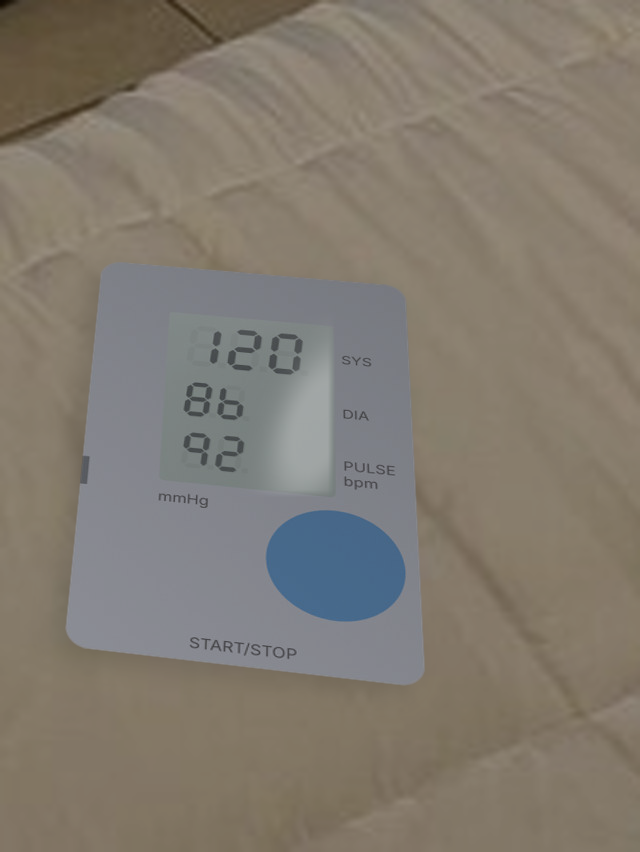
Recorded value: 92; bpm
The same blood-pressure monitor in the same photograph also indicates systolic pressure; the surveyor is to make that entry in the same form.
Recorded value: 120; mmHg
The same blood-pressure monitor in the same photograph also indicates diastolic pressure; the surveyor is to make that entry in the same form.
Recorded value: 86; mmHg
